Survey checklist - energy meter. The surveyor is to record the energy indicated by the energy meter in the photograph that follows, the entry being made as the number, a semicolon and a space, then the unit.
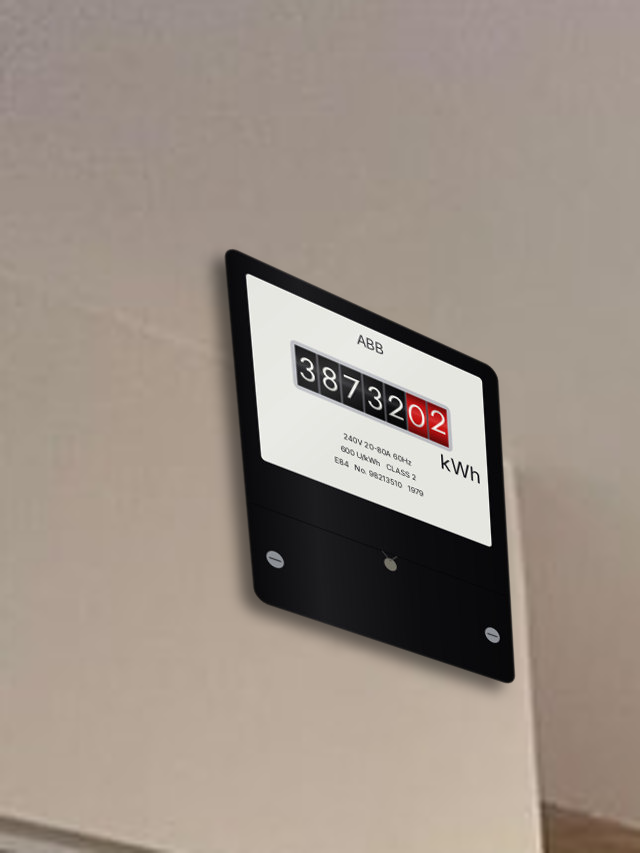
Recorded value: 38732.02; kWh
